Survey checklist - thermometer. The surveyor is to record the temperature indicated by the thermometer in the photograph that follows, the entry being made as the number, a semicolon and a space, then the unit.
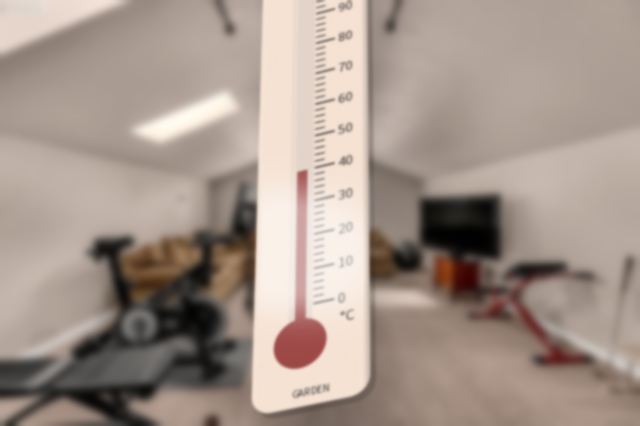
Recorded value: 40; °C
